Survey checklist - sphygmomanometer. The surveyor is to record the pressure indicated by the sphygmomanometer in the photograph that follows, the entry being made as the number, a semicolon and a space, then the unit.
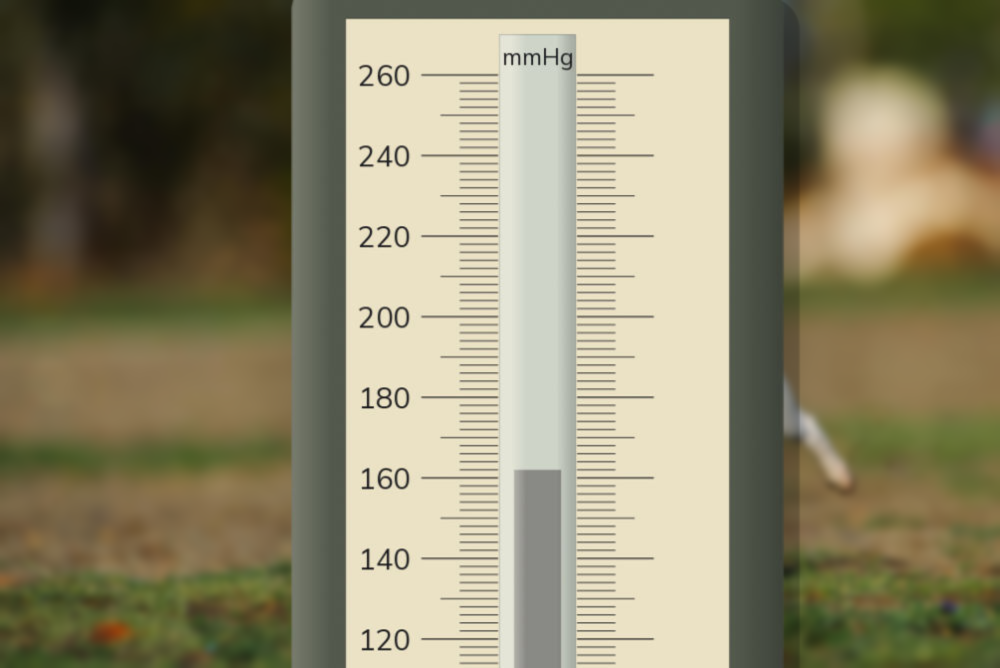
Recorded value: 162; mmHg
